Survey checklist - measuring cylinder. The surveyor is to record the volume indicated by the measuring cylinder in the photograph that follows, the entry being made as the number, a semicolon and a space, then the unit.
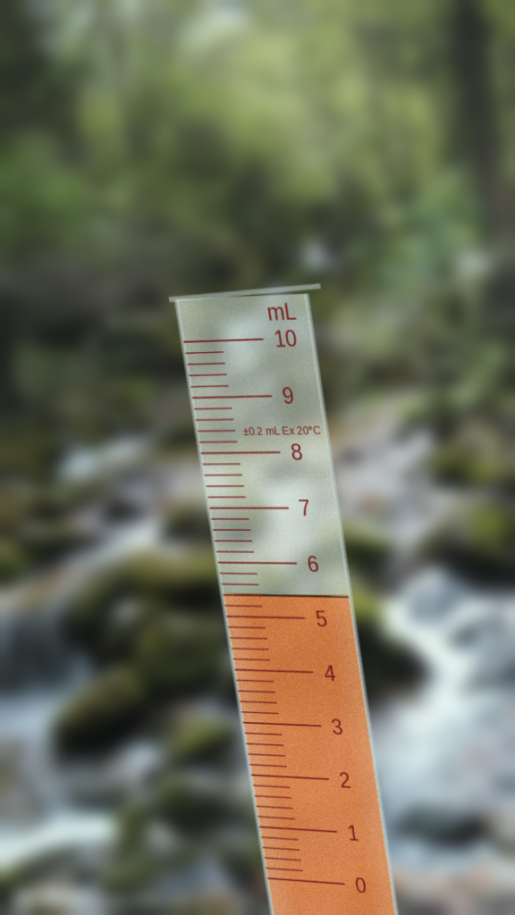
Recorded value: 5.4; mL
